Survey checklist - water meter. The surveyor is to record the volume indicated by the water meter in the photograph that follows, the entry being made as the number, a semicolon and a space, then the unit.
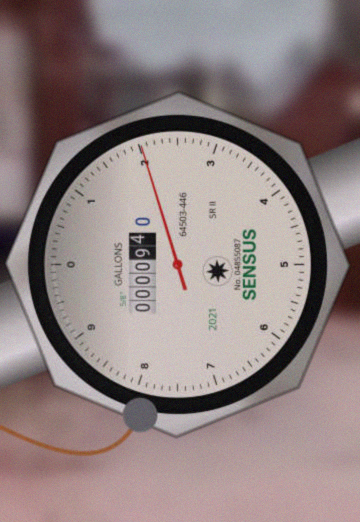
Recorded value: 942.0; gal
